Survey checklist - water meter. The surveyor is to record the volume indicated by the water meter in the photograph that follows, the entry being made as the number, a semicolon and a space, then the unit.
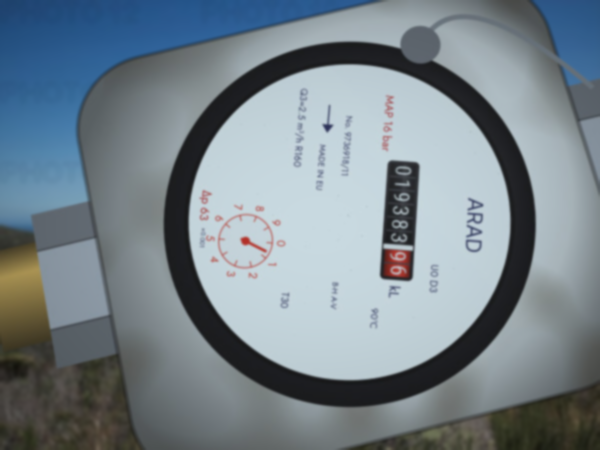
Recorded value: 19383.960; kL
